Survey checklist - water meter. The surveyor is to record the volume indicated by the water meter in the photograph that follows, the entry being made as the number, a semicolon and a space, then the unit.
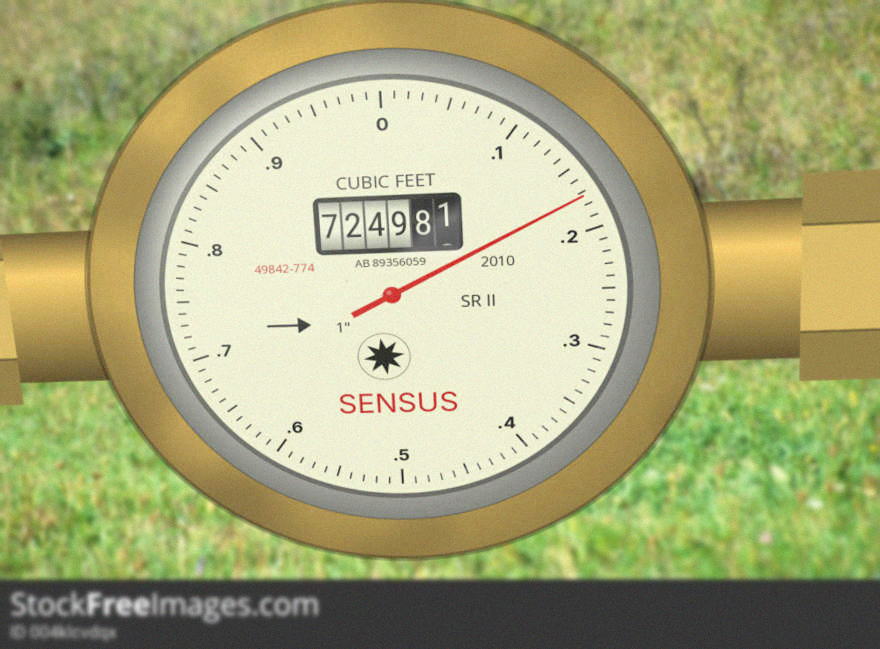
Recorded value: 724981.17; ft³
